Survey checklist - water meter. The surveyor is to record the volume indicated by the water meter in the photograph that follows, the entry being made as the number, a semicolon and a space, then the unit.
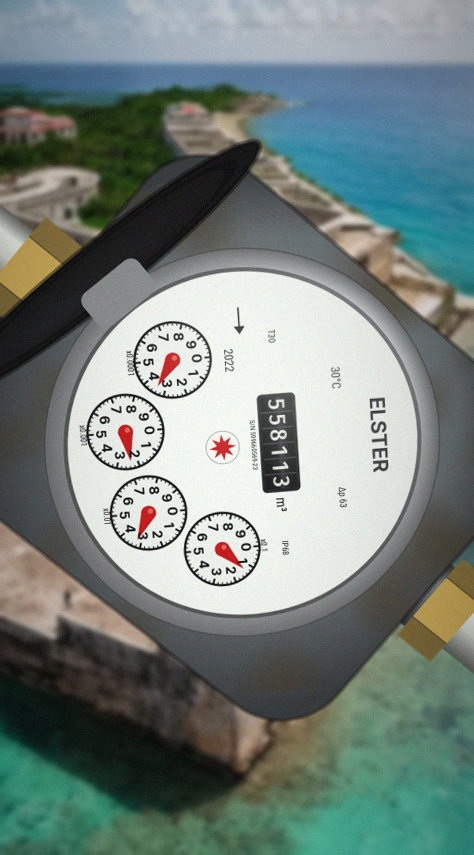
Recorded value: 558113.1323; m³
